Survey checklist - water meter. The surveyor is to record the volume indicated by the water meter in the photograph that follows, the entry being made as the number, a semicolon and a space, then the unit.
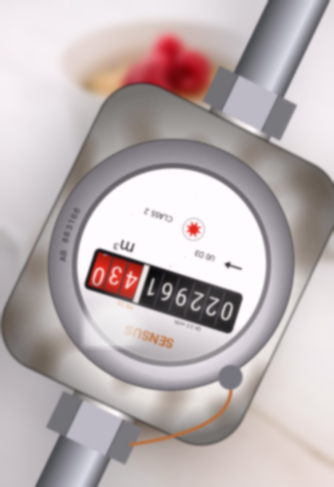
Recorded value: 22961.430; m³
